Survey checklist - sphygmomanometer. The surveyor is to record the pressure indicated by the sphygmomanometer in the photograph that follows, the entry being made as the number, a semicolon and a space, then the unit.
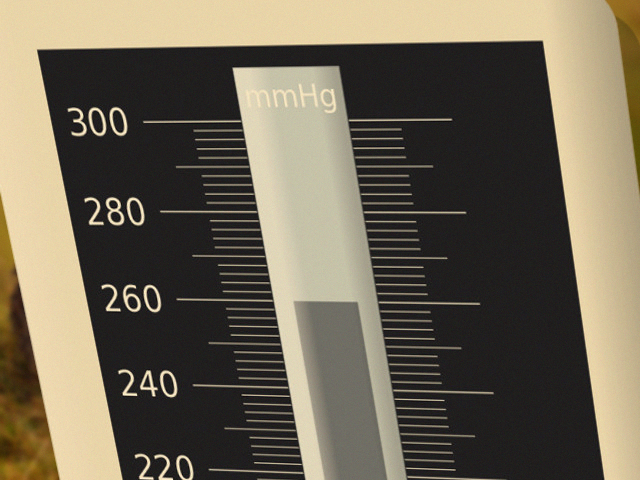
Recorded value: 260; mmHg
